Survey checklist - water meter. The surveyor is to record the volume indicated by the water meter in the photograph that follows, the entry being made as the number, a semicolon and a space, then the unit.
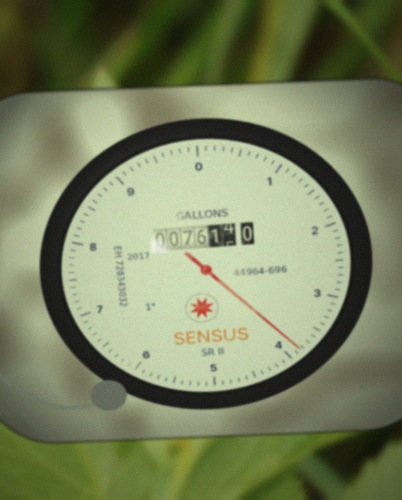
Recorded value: 76143.8; gal
